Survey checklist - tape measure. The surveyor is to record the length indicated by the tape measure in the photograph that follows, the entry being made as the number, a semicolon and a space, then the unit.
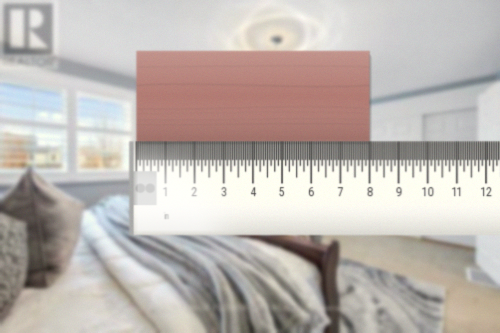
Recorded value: 8; in
